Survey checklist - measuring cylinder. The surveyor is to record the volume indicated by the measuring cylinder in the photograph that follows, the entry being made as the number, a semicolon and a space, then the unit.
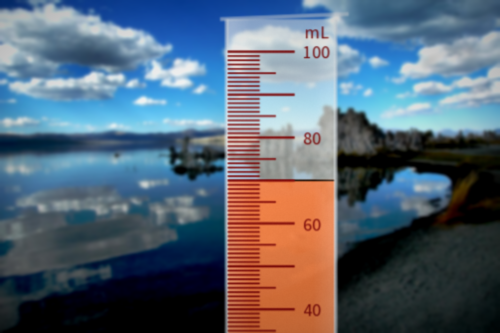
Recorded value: 70; mL
